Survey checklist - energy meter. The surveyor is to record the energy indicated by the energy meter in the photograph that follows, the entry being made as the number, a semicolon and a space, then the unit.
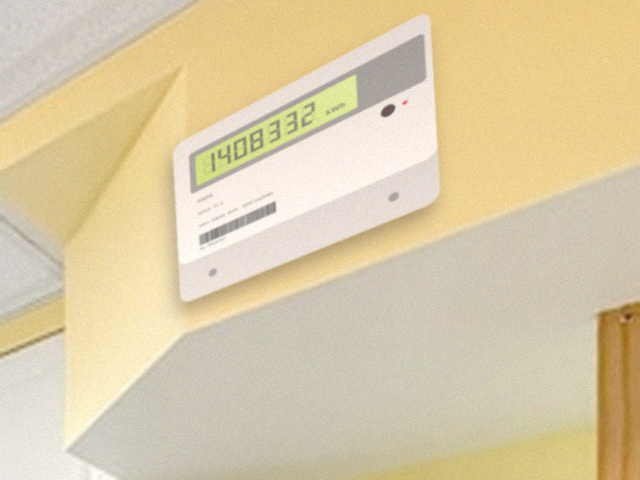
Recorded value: 1408332; kWh
